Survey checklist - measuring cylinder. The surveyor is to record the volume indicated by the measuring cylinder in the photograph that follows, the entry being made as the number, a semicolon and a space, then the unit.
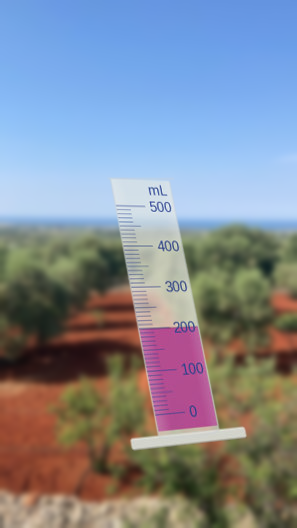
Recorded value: 200; mL
